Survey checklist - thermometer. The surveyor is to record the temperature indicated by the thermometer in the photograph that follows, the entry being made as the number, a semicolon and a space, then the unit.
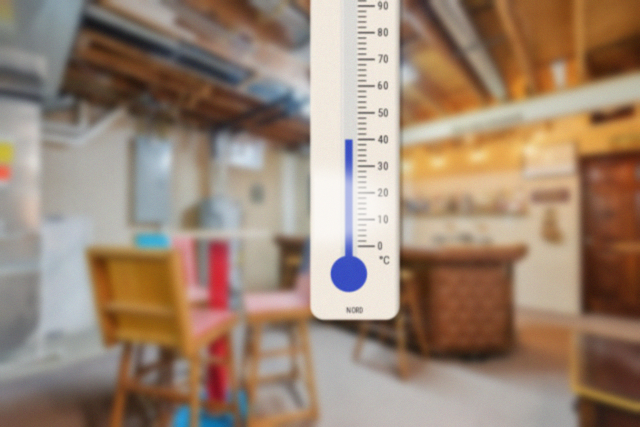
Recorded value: 40; °C
